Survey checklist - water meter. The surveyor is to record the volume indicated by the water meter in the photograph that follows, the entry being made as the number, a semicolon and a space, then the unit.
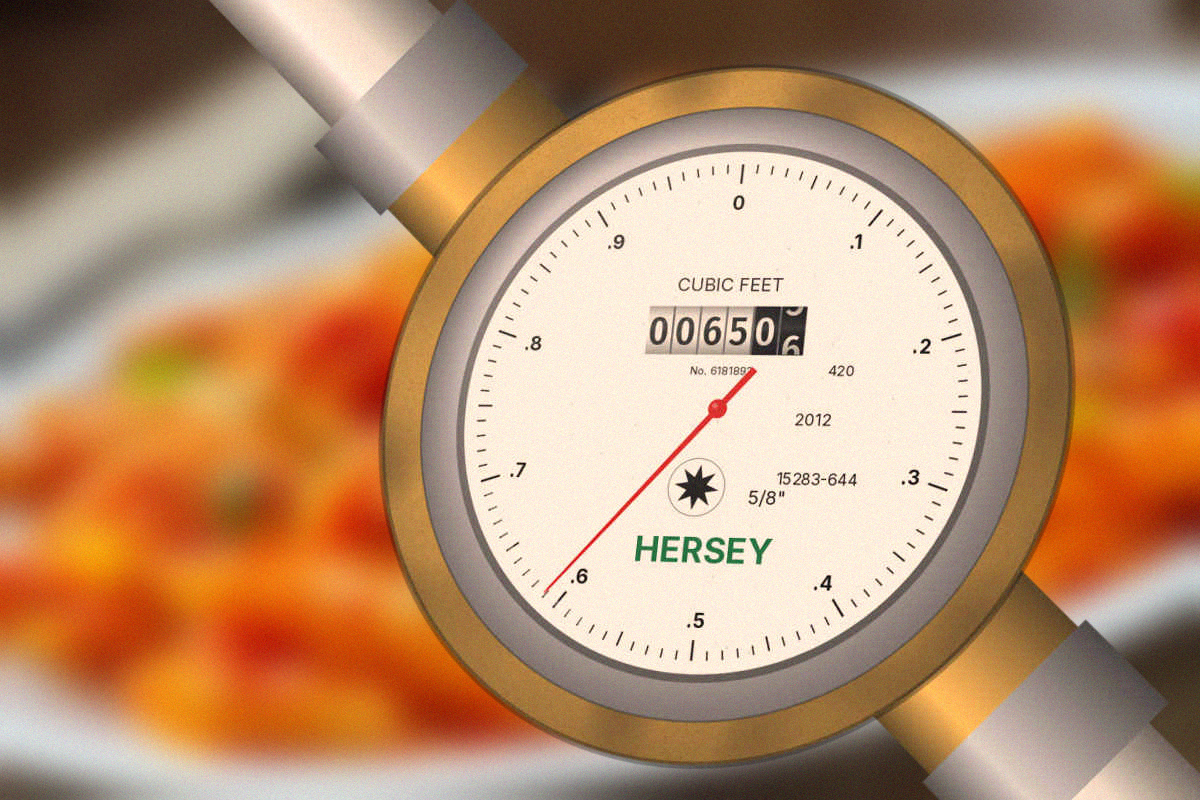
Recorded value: 6505.61; ft³
